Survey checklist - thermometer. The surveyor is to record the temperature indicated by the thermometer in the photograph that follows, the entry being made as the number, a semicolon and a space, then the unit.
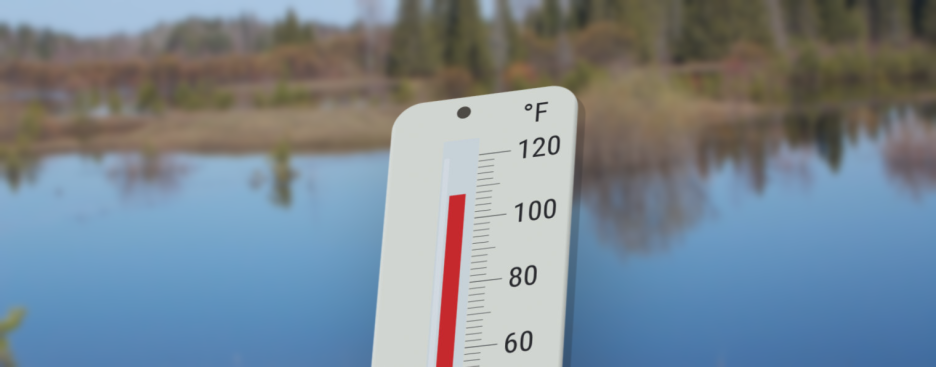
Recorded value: 108; °F
